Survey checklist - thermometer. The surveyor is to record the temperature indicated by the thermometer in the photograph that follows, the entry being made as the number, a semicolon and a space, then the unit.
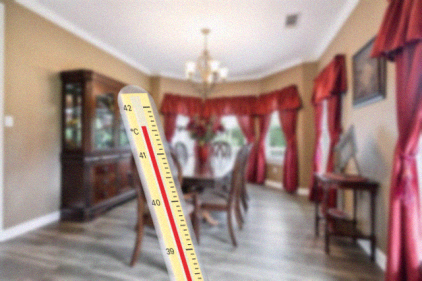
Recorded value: 41.6; °C
